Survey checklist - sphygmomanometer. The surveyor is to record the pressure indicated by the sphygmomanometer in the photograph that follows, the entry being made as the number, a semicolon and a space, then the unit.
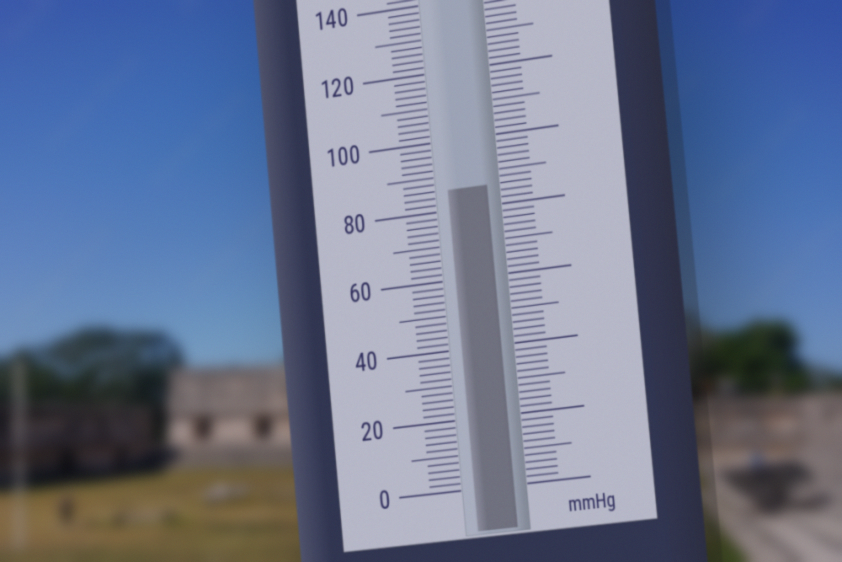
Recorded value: 86; mmHg
